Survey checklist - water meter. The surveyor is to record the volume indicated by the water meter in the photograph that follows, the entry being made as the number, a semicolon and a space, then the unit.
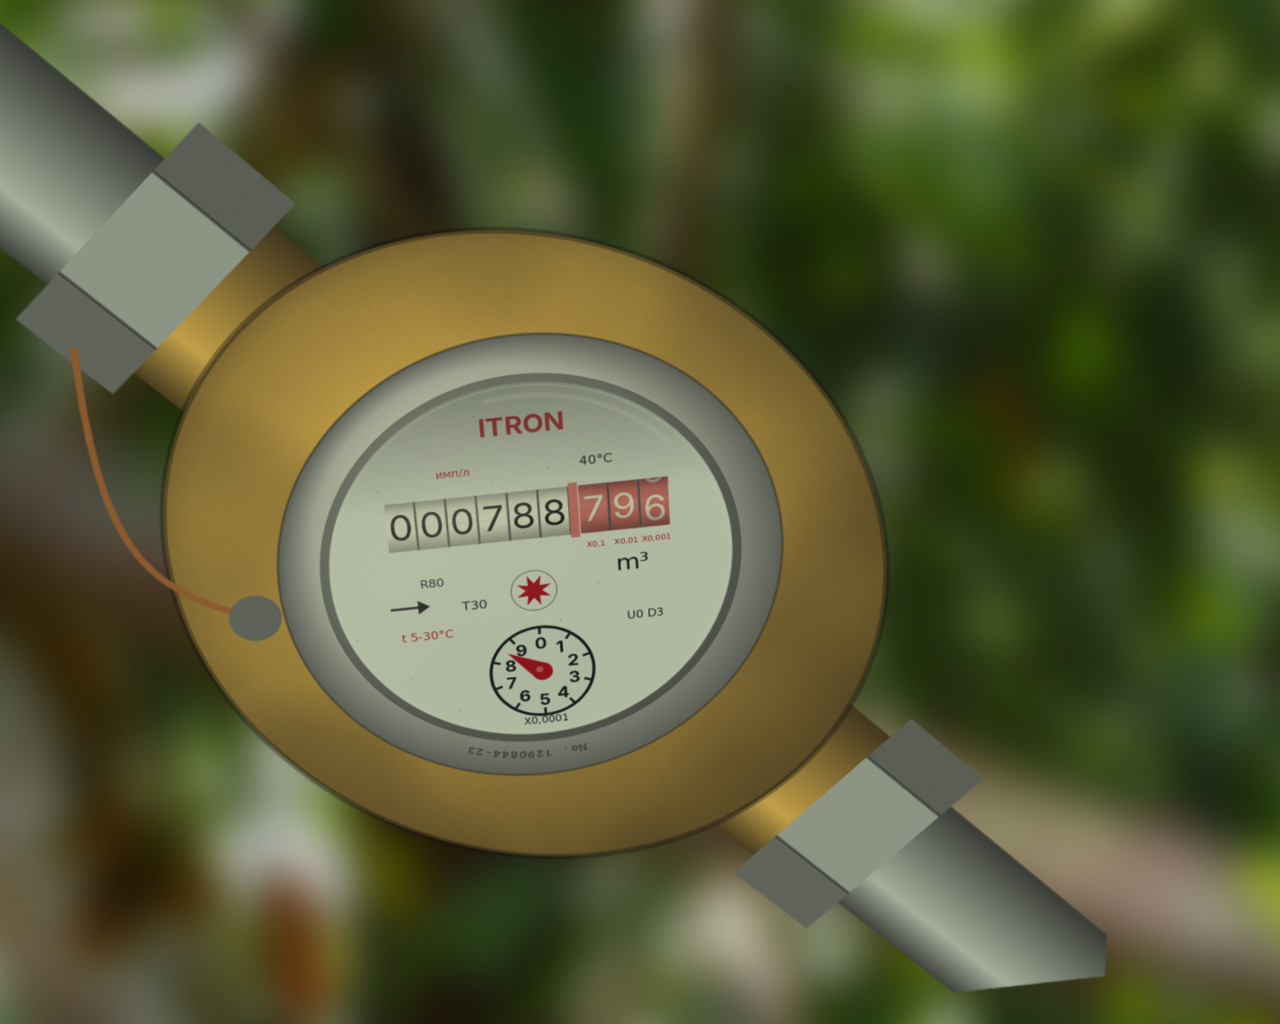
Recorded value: 788.7958; m³
